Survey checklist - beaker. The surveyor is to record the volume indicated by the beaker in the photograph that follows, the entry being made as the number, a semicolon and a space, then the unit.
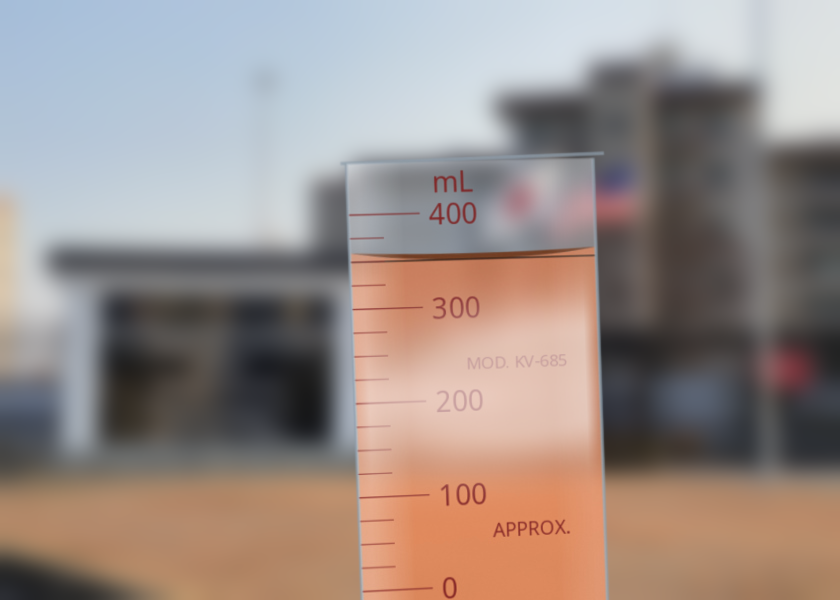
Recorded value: 350; mL
